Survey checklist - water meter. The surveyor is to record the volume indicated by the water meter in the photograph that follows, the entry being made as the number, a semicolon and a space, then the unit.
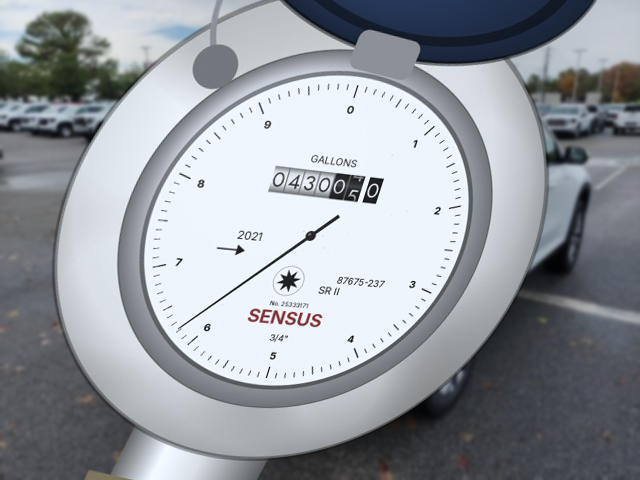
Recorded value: 430046.2; gal
